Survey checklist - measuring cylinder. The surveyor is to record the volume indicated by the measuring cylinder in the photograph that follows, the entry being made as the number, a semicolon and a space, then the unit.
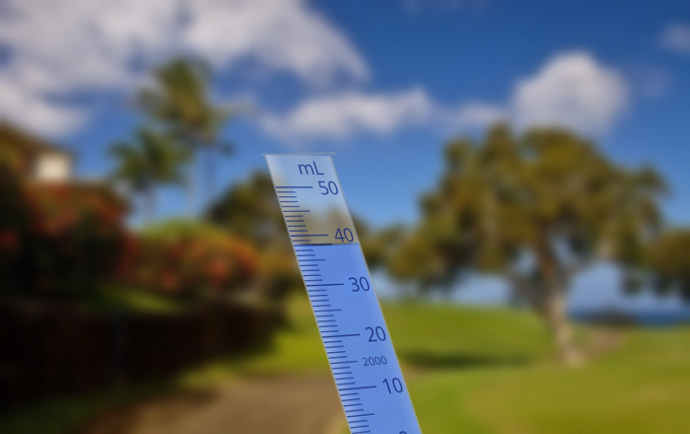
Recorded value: 38; mL
